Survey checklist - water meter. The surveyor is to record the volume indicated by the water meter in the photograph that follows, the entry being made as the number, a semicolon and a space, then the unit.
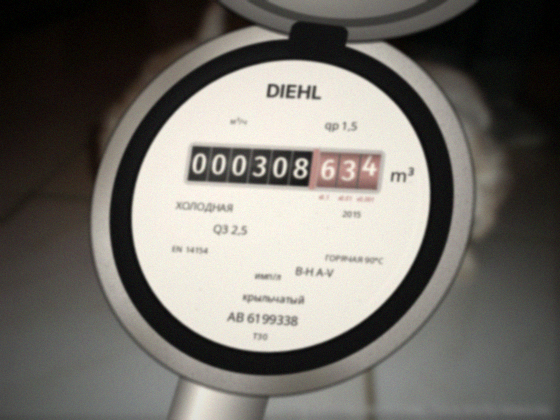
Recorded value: 308.634; m³
